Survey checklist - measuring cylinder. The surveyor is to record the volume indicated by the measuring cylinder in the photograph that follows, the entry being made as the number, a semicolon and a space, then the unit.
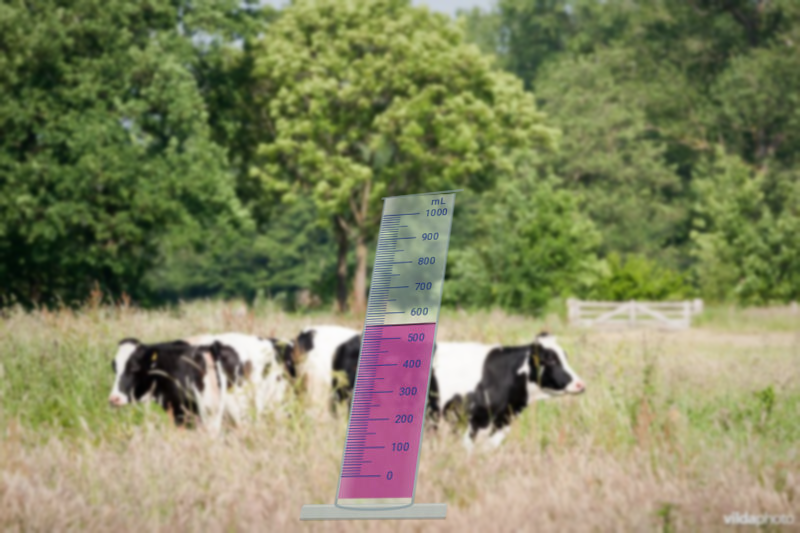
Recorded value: 550; mL
